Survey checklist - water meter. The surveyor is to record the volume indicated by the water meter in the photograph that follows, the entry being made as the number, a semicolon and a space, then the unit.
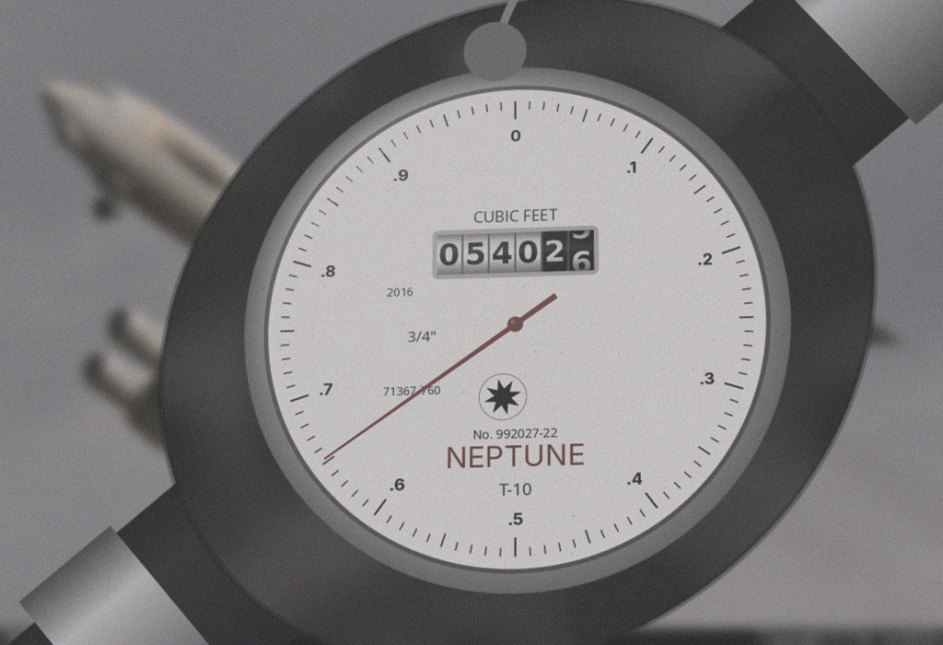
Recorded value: 54025.65; ft³
